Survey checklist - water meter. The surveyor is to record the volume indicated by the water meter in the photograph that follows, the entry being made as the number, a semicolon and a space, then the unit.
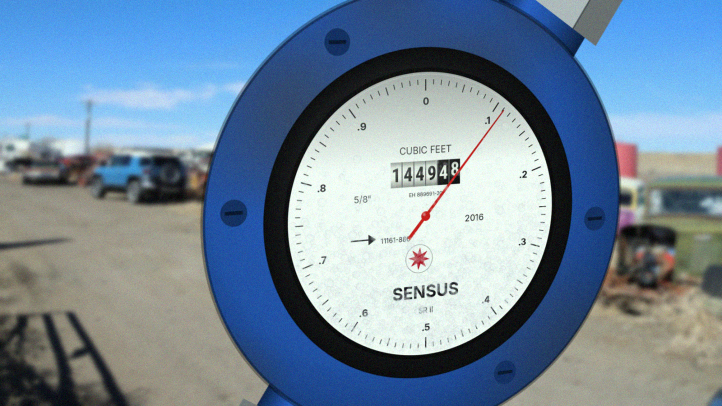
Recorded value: 144948.11; ft³
